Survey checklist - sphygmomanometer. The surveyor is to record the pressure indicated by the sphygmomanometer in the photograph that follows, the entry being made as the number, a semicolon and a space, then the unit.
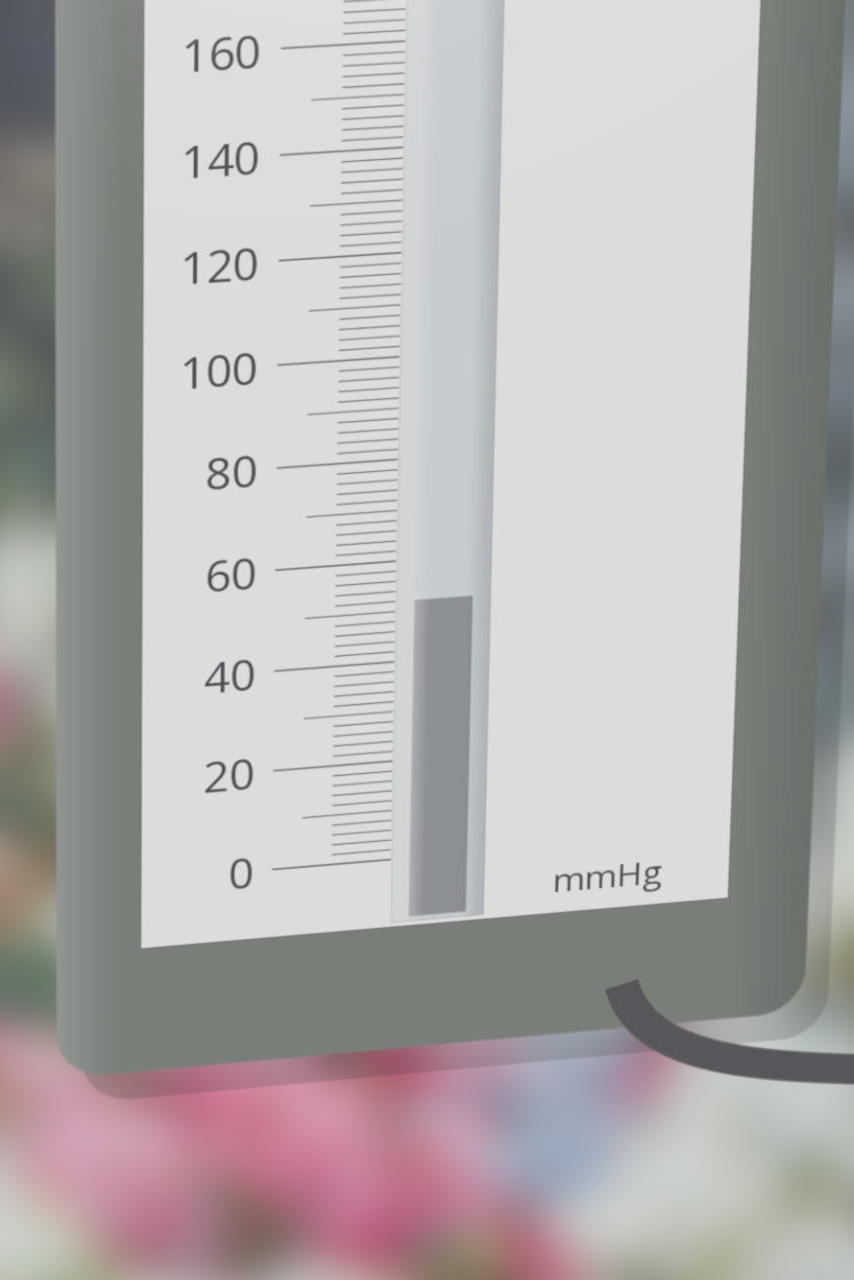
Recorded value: 52; mmHg
